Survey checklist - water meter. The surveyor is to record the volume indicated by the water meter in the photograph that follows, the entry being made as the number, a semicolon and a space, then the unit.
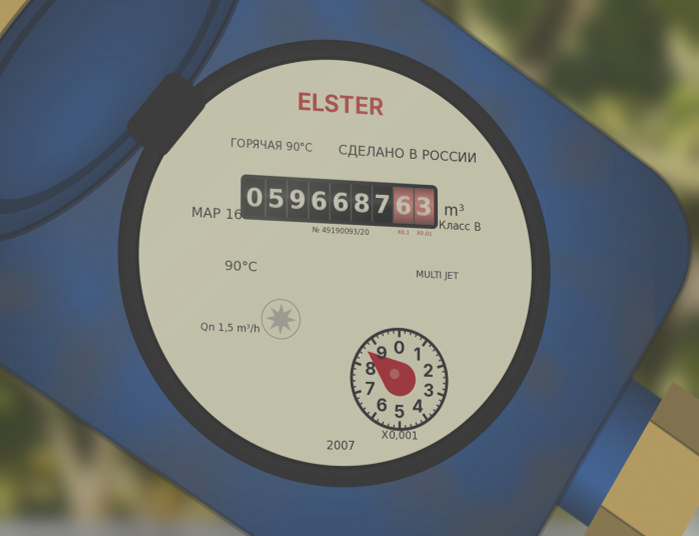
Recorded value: 596687.638; m³
